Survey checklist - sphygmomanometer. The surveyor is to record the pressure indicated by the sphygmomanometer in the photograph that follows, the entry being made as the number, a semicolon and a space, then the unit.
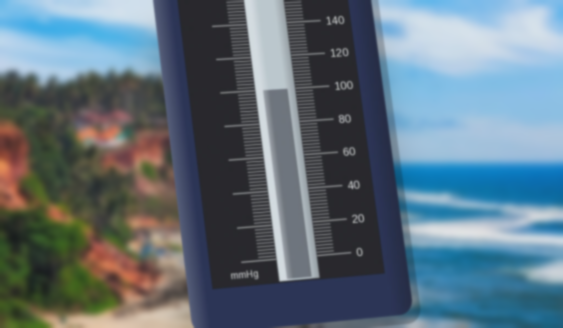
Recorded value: 100; mmHg
